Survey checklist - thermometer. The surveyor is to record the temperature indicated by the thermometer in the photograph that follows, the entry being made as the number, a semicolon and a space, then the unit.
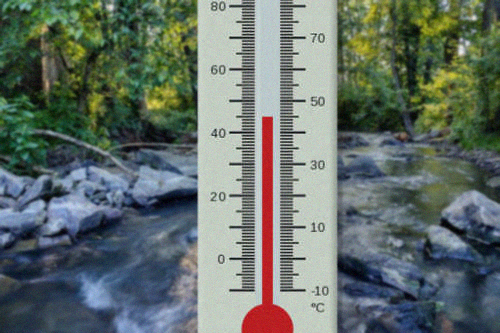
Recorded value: 45; °C
